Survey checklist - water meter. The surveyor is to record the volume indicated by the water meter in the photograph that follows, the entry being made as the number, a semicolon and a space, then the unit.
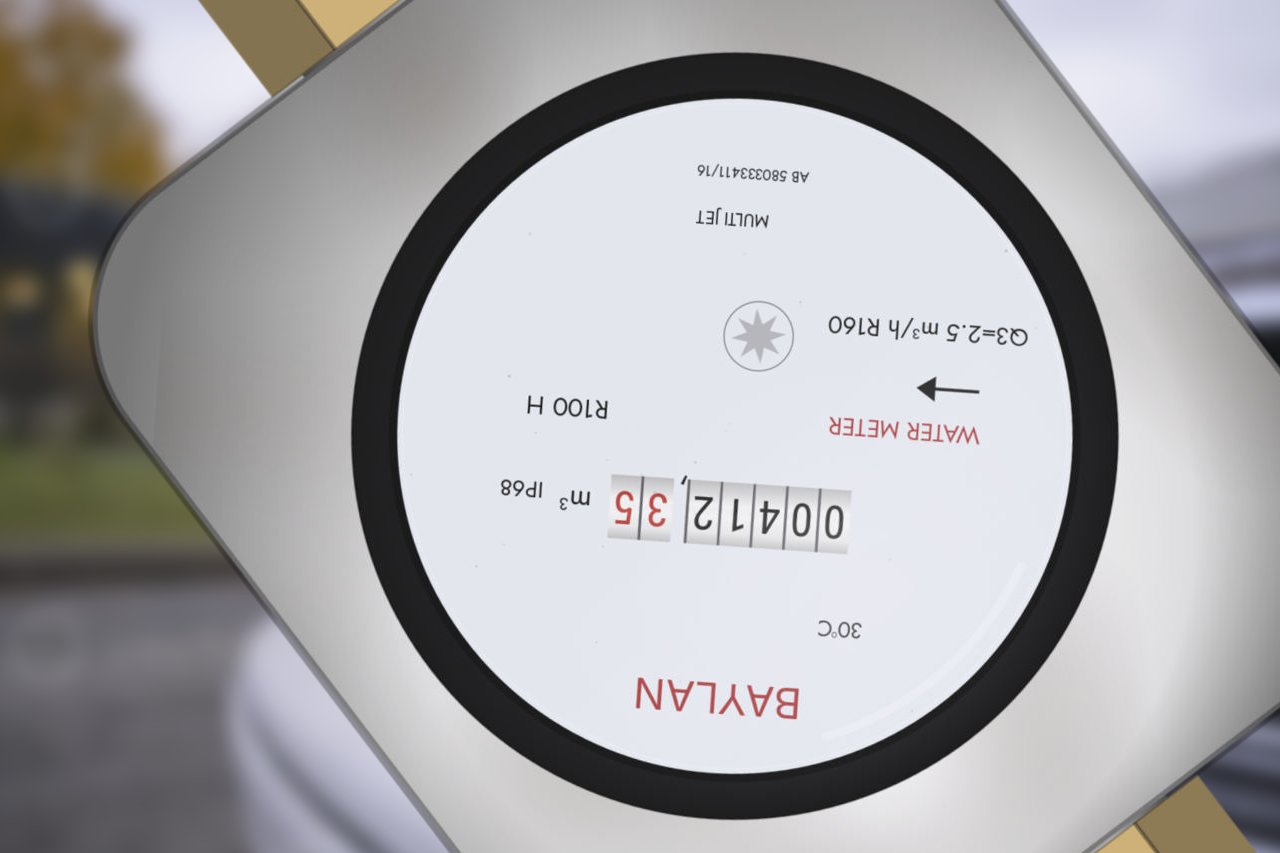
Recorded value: 412.35; m³
